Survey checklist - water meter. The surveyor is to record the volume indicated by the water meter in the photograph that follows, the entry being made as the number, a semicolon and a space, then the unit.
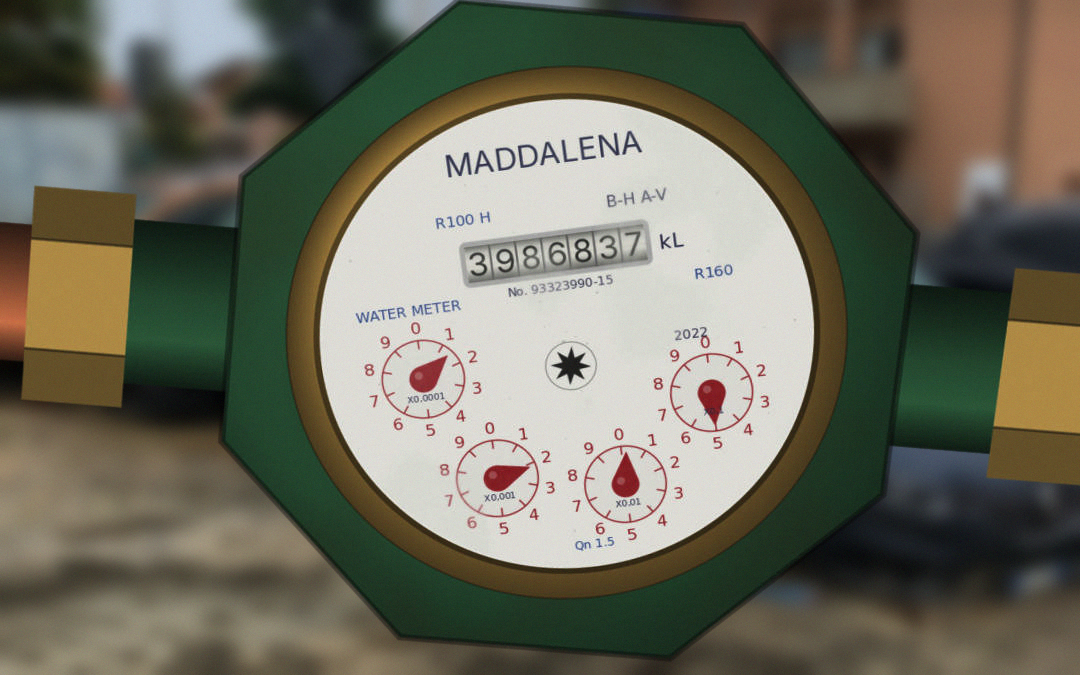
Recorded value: 3986837.5021; kL
